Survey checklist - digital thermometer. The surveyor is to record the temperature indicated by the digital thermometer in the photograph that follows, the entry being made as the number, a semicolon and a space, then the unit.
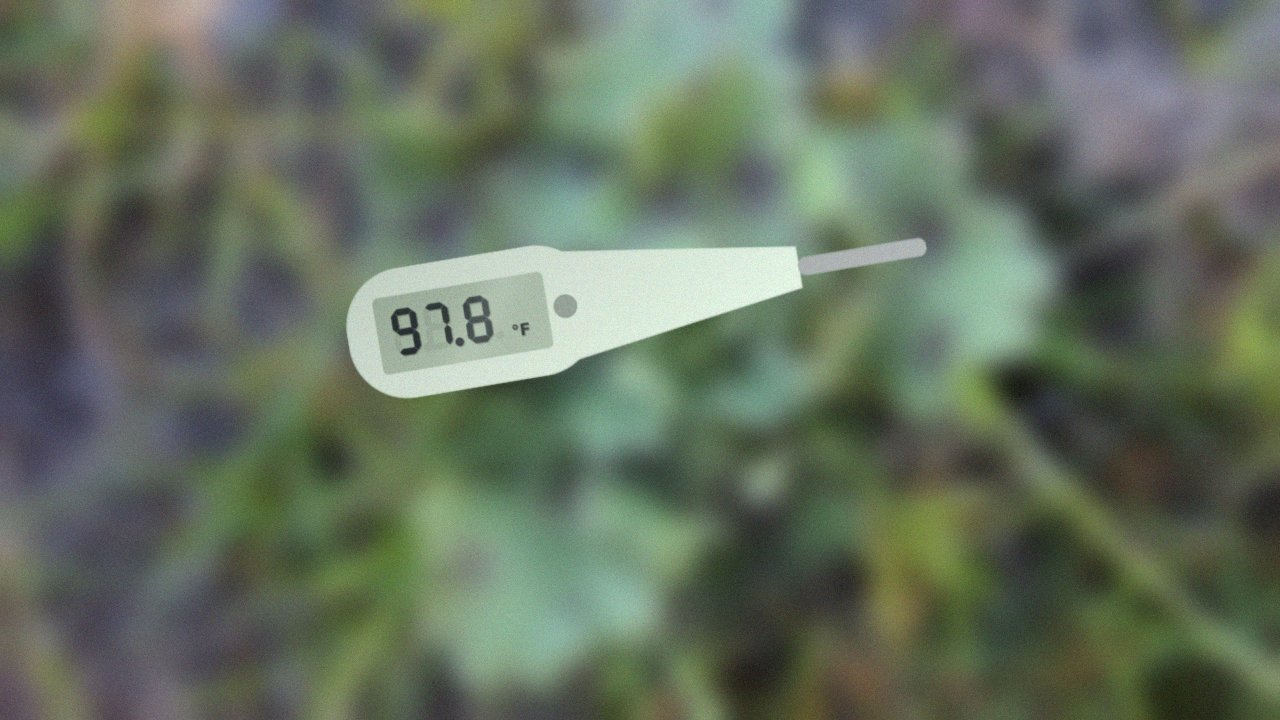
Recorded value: 97.8; °F
